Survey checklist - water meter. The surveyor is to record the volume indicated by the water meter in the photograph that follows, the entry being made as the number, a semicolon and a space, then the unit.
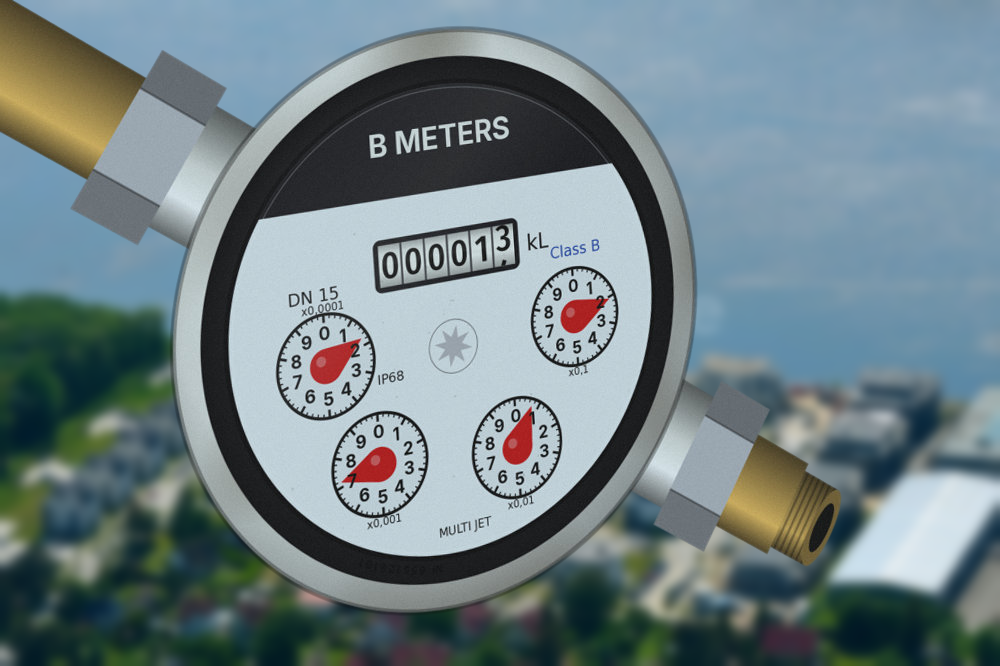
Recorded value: 13.2071; kL
